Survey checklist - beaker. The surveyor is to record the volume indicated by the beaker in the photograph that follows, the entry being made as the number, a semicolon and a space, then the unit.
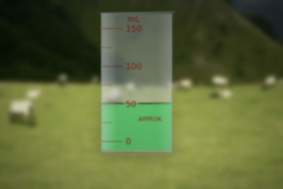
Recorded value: 50; mL
